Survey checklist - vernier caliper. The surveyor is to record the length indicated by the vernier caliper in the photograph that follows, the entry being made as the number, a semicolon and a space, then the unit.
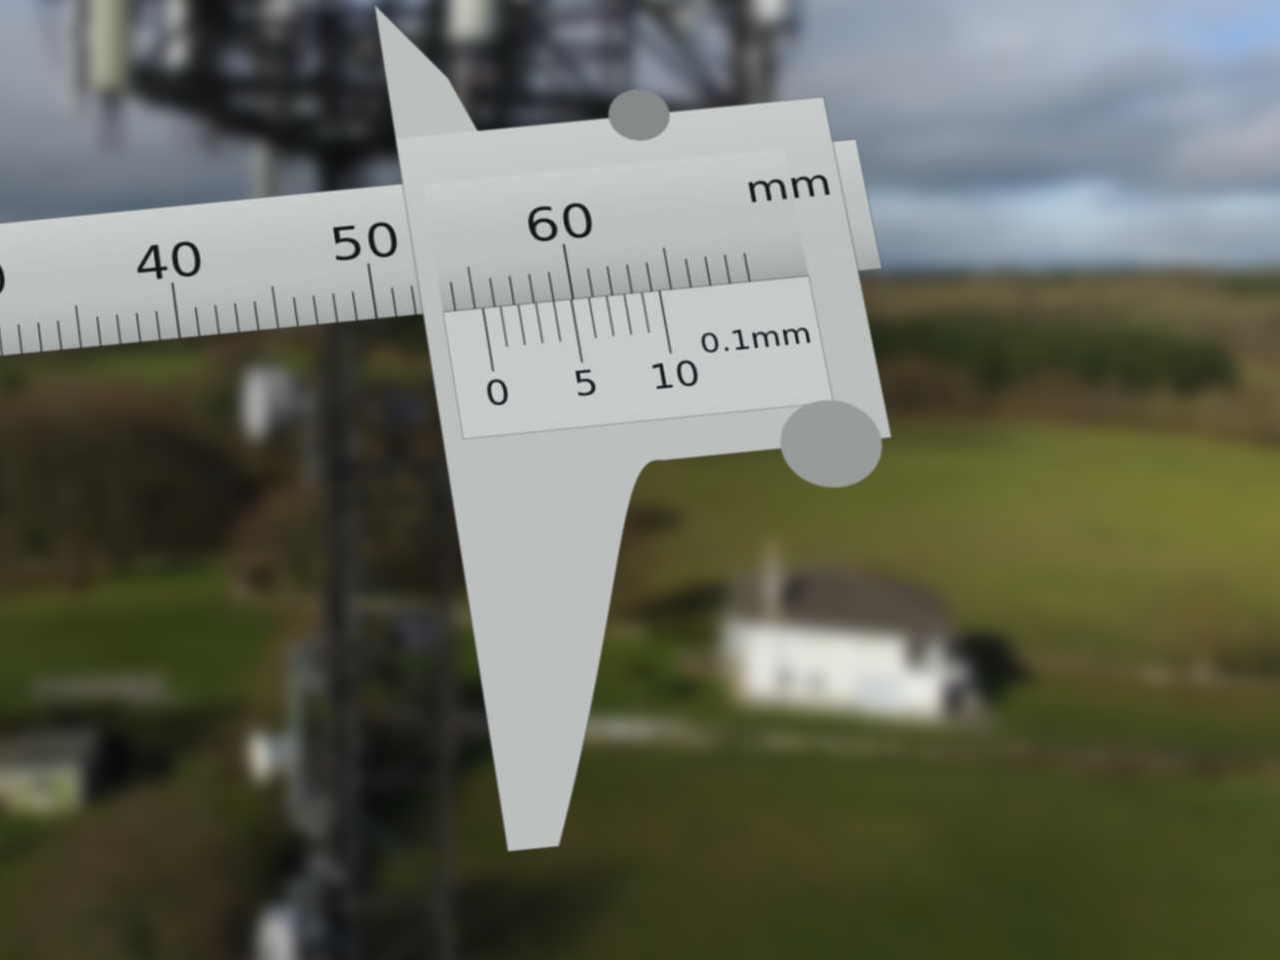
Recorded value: 55.4; mm
